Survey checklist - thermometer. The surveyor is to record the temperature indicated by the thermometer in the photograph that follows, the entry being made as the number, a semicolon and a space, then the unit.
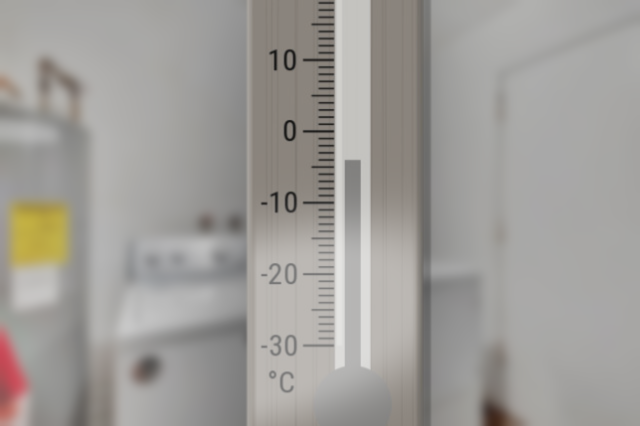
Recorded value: -4; °C
